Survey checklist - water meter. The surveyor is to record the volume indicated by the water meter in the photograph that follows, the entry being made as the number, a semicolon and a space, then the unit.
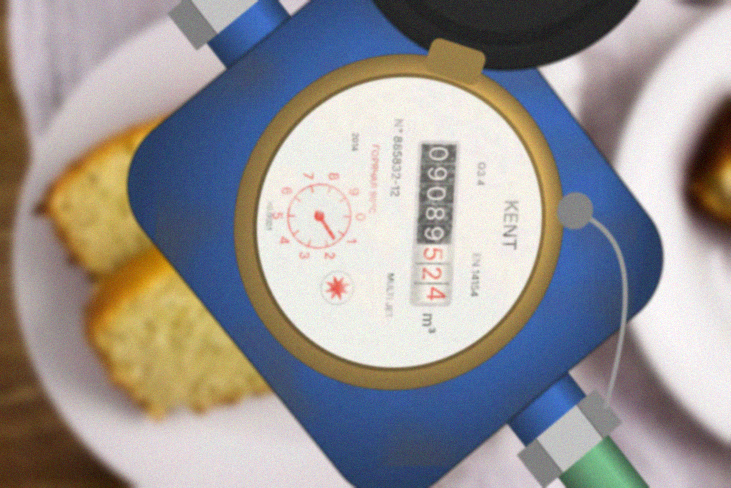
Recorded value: 9089.5241; m³
